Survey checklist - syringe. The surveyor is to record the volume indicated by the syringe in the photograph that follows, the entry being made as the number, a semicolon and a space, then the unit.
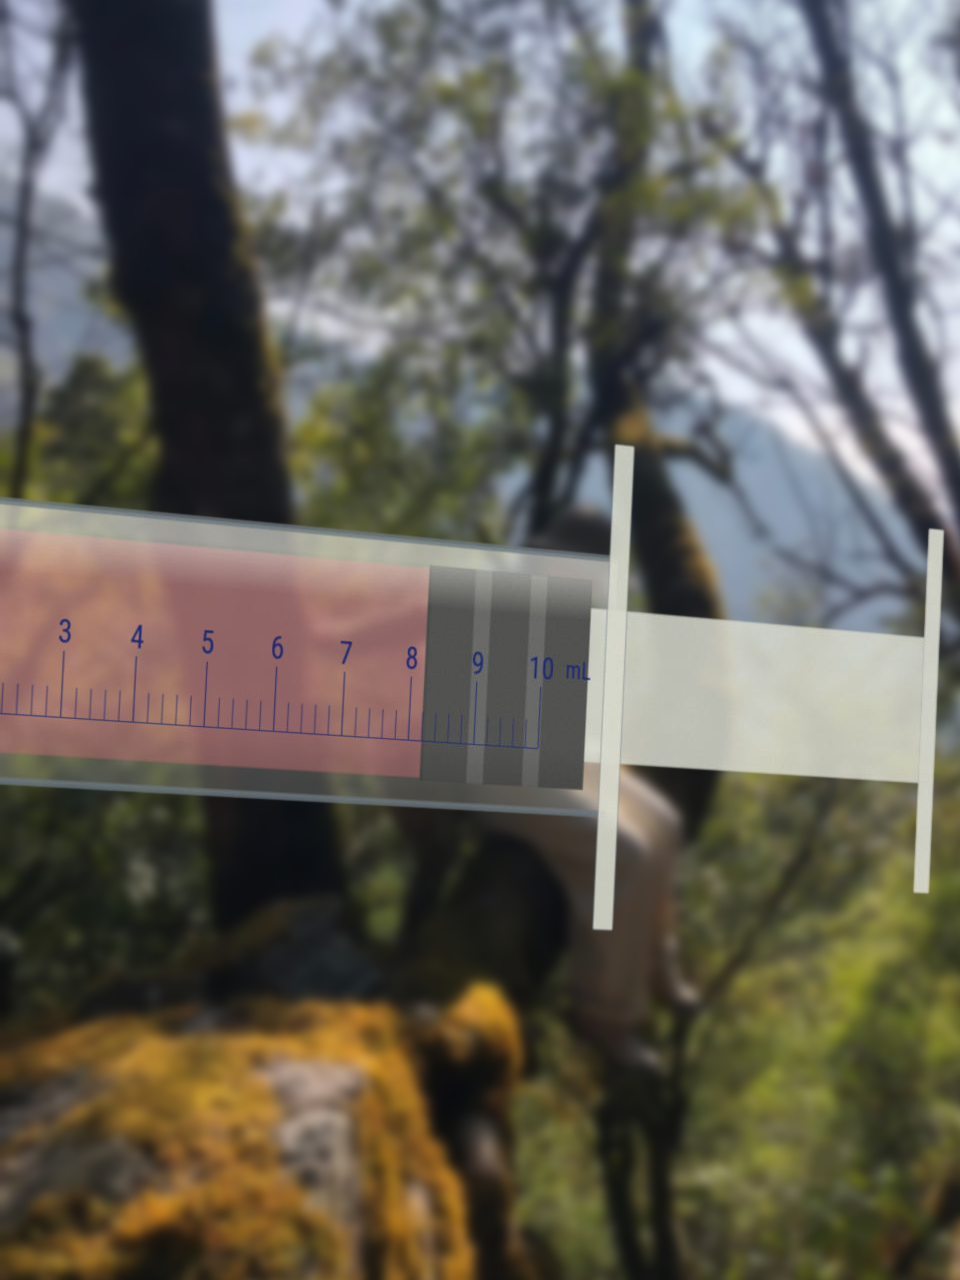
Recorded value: 8.2; mL
